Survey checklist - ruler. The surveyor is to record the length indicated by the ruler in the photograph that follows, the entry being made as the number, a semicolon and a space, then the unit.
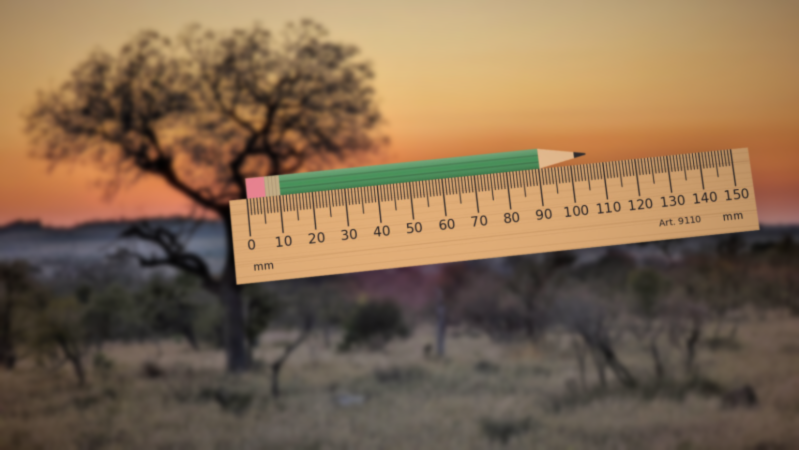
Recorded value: 105; mm
